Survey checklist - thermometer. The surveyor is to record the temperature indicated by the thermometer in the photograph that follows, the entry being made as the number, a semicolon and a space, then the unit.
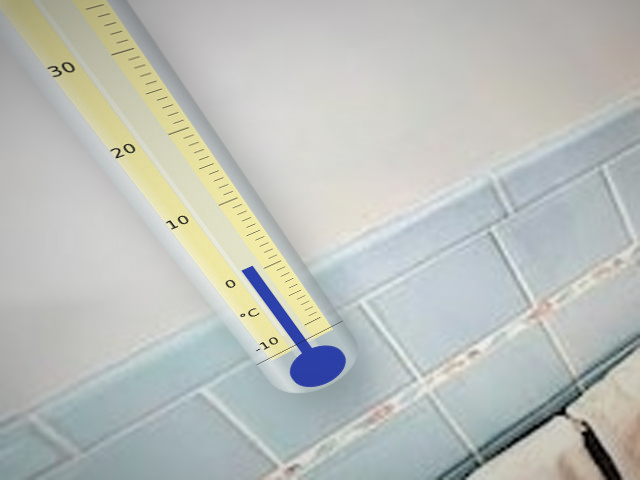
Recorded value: 1; °C
